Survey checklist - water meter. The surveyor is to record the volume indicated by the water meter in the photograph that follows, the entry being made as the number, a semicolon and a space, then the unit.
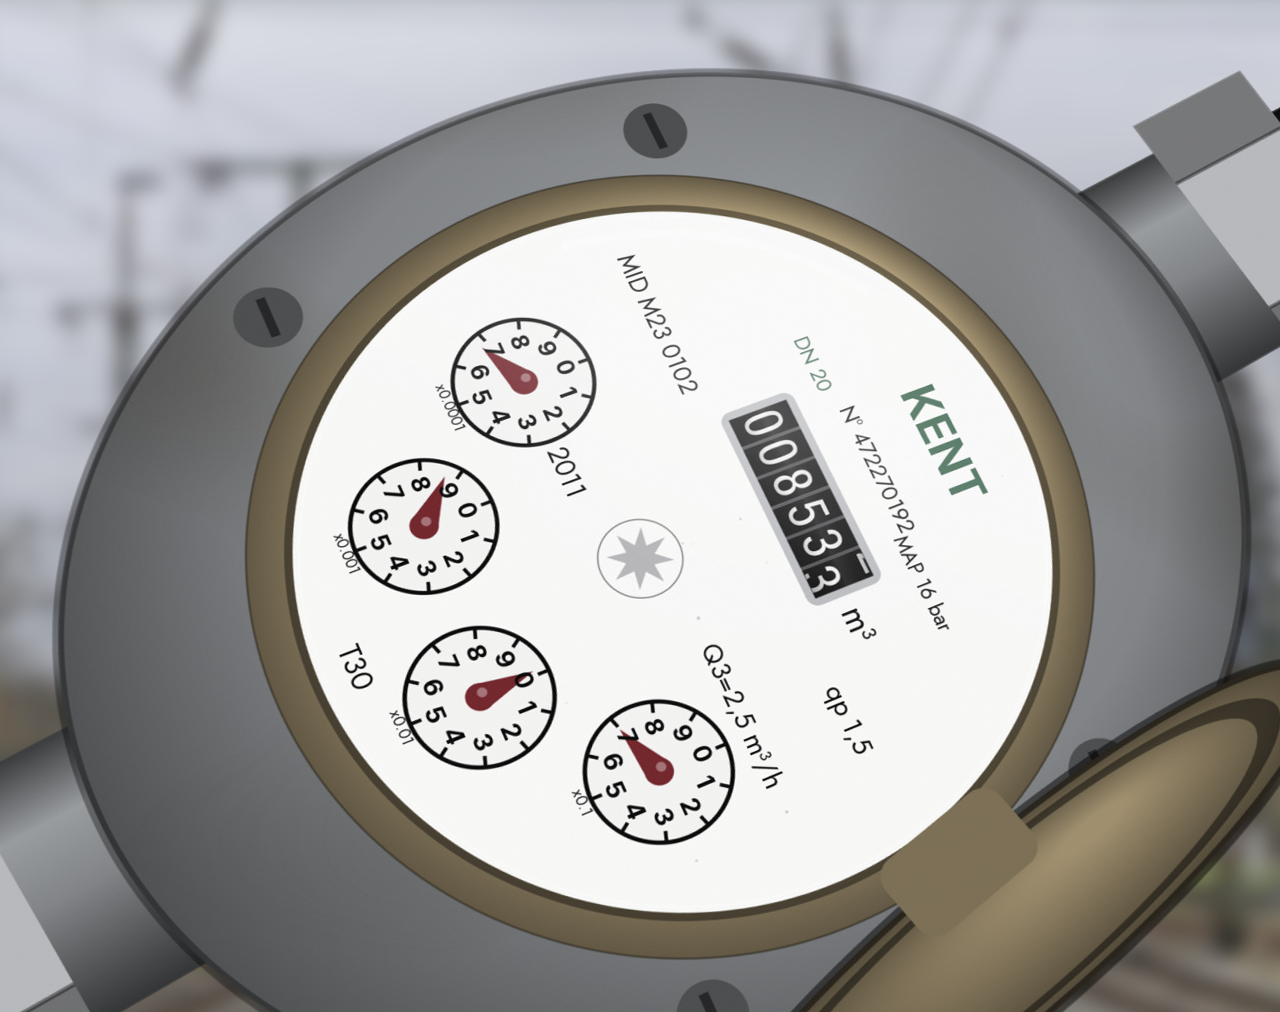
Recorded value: 8532.6986; m³
